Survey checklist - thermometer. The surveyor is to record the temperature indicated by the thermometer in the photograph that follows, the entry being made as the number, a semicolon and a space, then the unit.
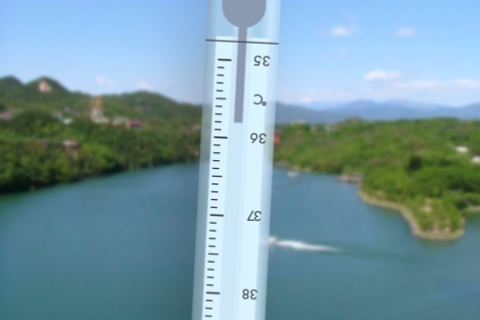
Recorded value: 35.8; °C
